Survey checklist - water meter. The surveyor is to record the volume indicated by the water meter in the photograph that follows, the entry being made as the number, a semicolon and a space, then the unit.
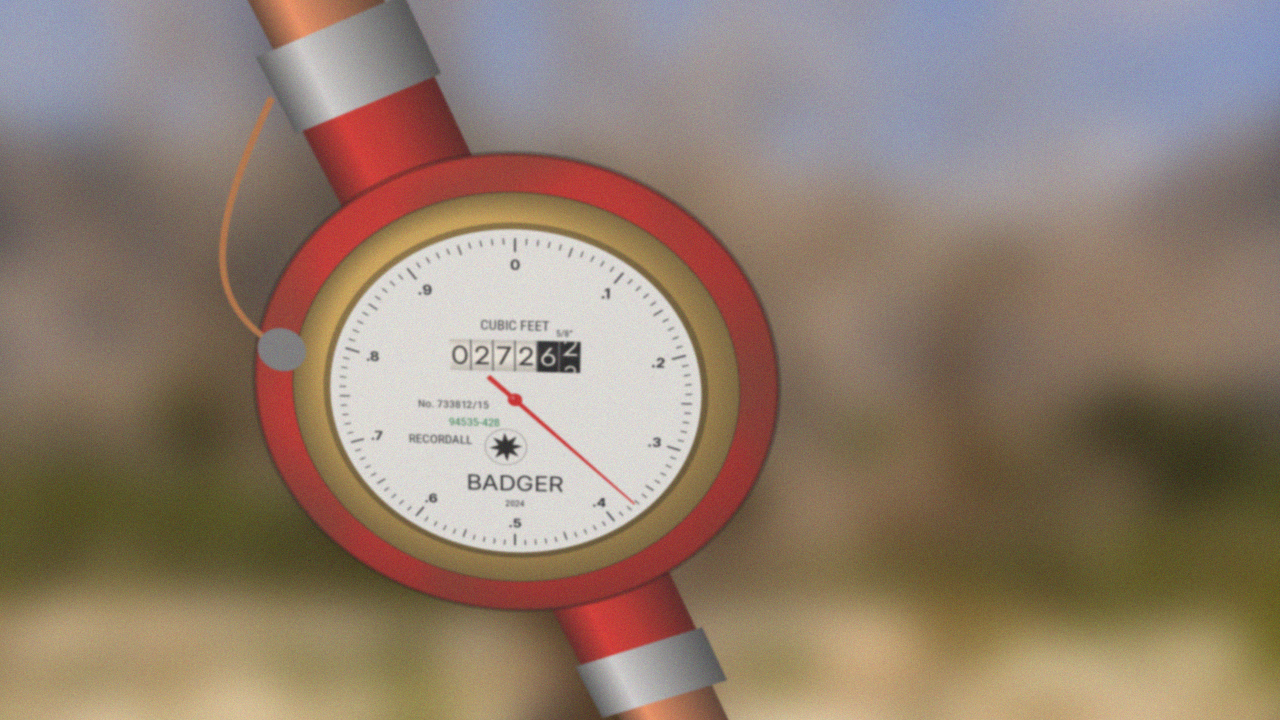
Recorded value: 27262.37; ft³
